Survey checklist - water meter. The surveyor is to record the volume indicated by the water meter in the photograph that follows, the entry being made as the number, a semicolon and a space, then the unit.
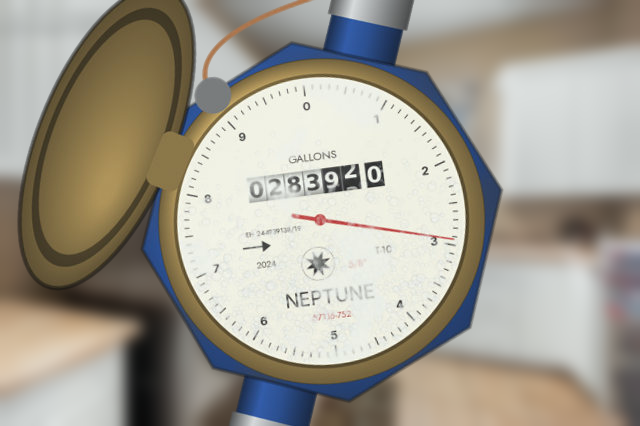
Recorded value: 283922.9; gal
